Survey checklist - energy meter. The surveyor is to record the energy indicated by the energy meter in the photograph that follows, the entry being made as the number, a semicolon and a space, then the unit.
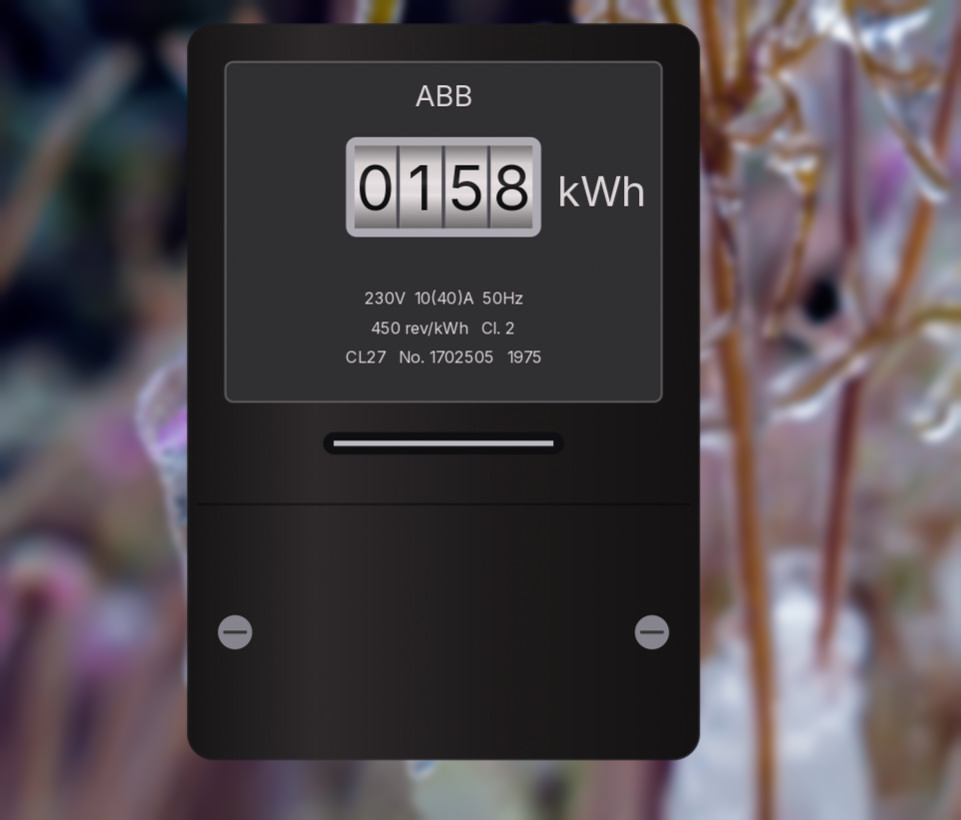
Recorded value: 158; kWh
